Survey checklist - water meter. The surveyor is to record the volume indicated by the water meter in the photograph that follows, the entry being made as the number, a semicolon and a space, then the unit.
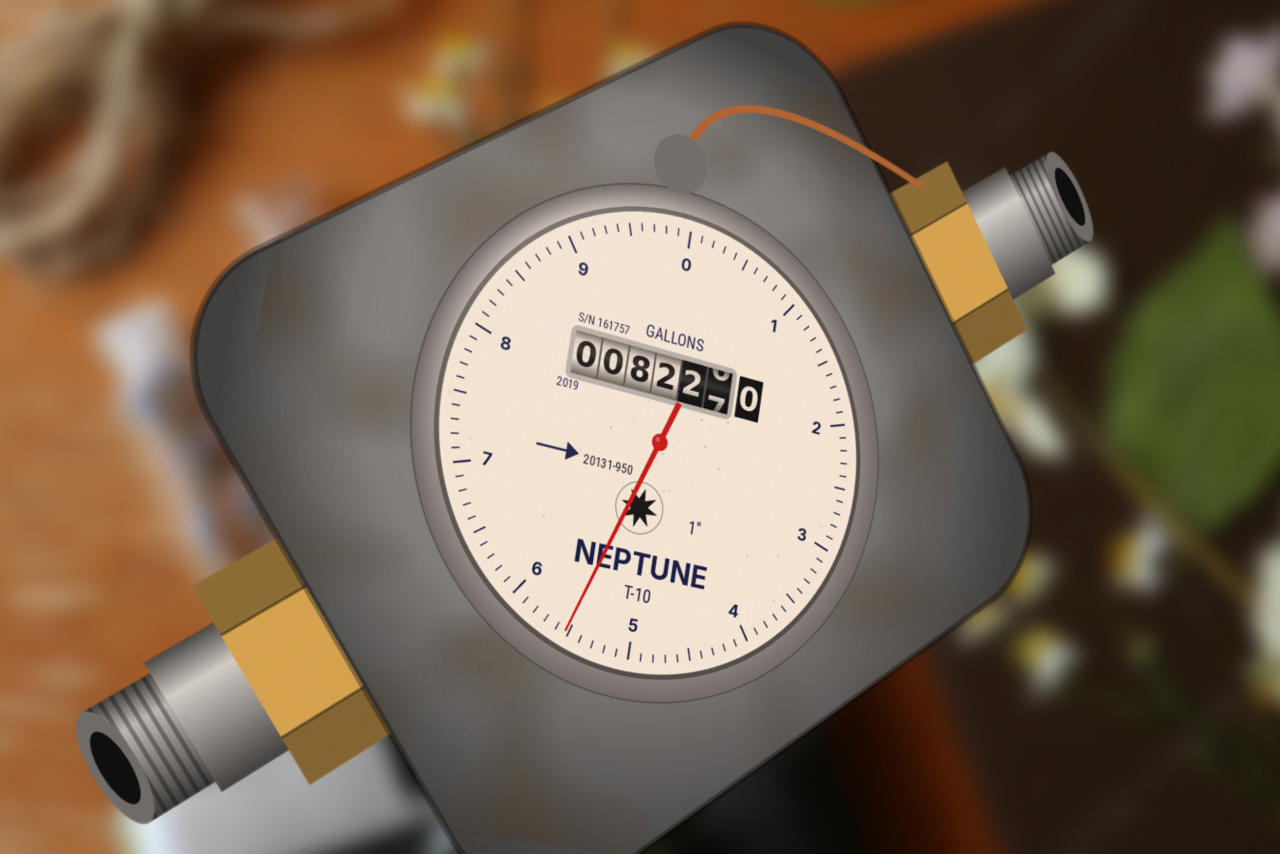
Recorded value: 82265.5; gal
